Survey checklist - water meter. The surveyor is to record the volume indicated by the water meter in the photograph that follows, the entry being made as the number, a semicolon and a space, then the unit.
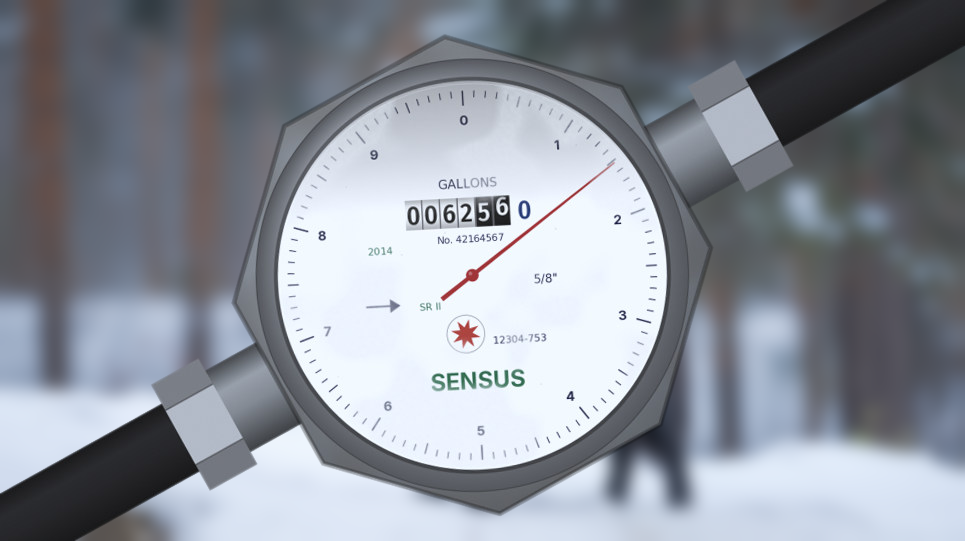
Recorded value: 62561.5; gal
